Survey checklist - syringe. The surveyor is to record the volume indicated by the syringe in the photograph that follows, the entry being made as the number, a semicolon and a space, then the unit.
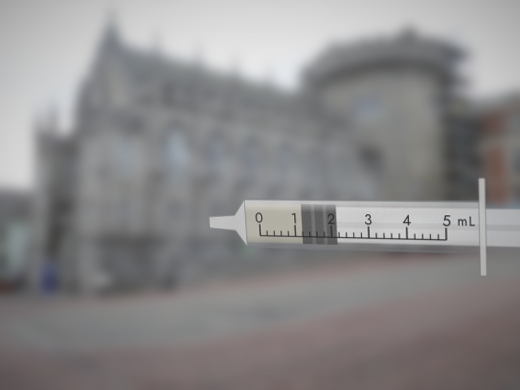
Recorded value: 1.2; mL
